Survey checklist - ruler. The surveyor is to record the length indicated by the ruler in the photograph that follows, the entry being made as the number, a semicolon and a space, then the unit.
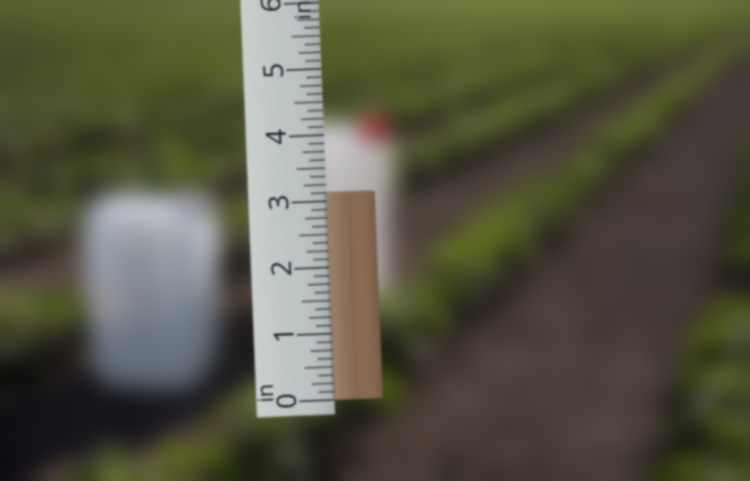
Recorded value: 3.125; in
